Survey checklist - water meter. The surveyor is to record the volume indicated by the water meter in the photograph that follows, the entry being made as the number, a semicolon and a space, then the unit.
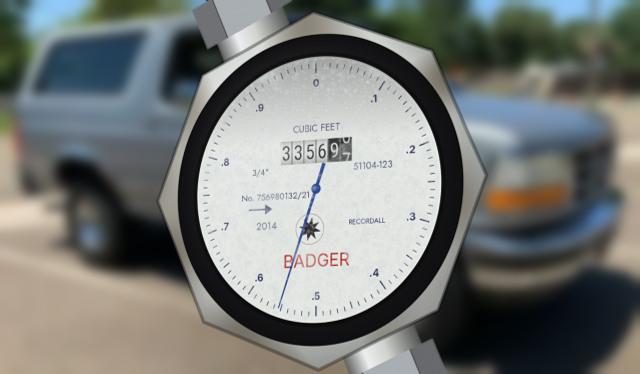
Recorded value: 335696.55; ft³
